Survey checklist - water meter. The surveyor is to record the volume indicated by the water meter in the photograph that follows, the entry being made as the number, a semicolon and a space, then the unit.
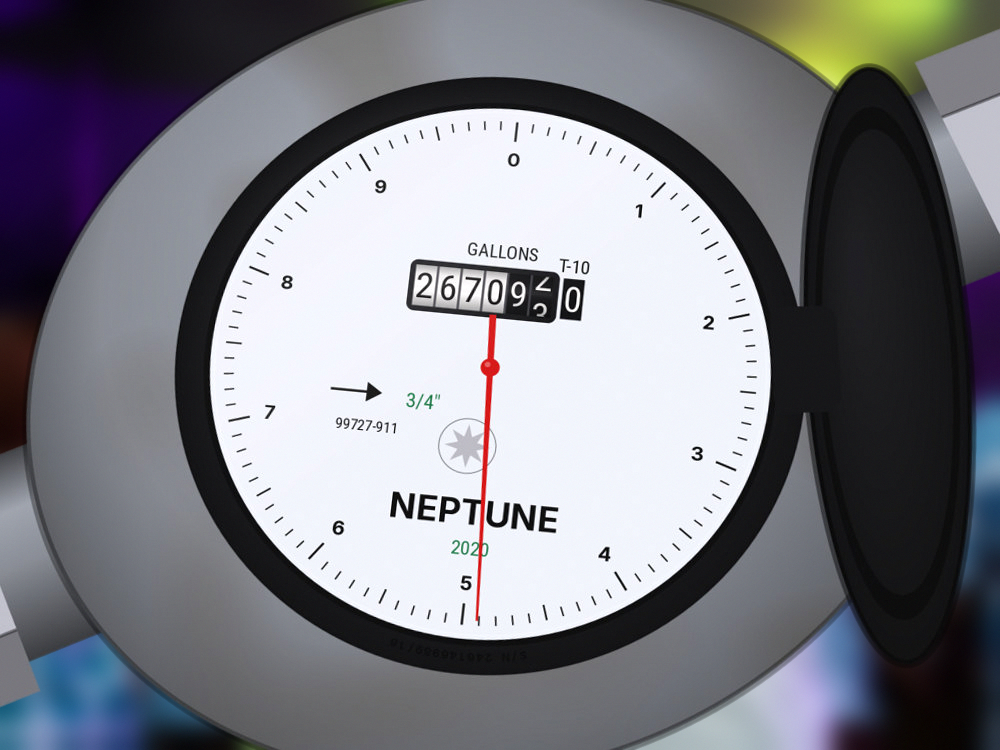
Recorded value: 2670924.9; gal
